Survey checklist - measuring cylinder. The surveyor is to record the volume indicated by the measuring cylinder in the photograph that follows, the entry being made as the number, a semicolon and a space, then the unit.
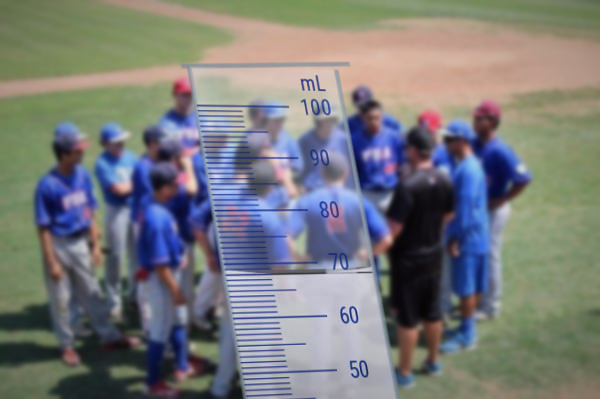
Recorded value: 68; mL
